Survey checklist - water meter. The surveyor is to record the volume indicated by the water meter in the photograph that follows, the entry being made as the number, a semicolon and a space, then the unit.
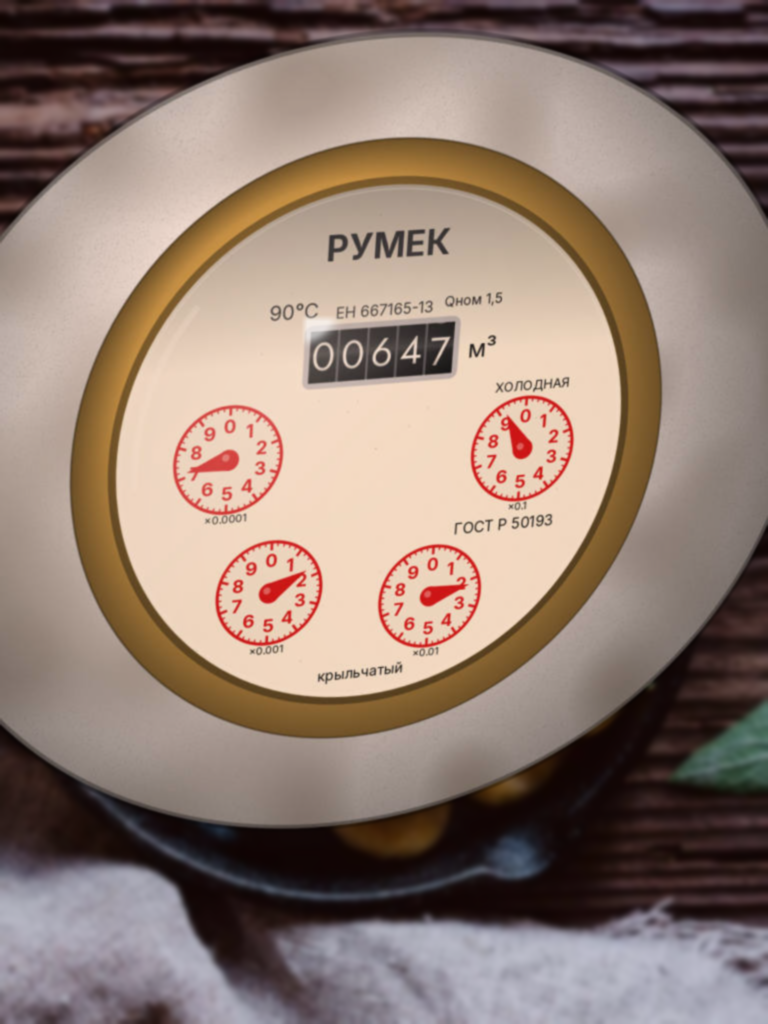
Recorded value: 646.9217; m³
